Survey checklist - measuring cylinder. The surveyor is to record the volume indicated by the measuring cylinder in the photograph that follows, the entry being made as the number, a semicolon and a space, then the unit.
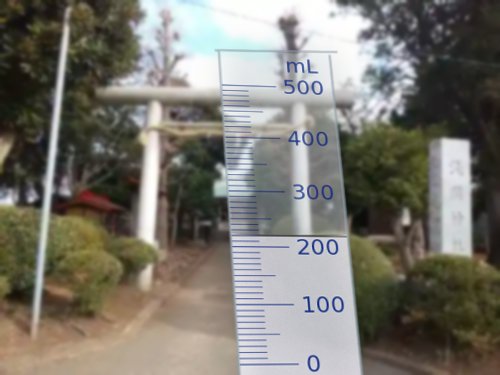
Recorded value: 220; mL
